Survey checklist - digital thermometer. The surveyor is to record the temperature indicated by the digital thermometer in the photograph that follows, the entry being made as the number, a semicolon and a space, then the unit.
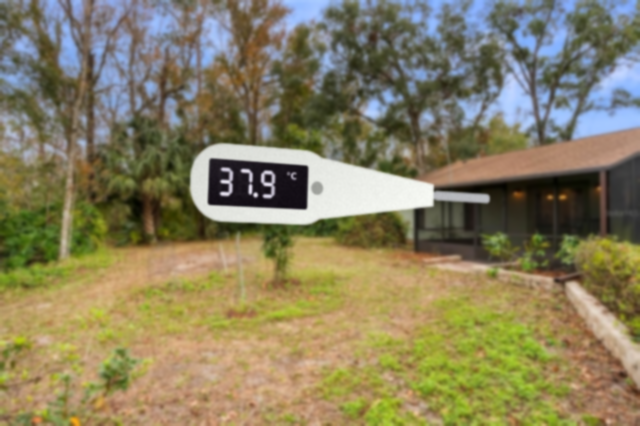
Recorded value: 37.9; °C
